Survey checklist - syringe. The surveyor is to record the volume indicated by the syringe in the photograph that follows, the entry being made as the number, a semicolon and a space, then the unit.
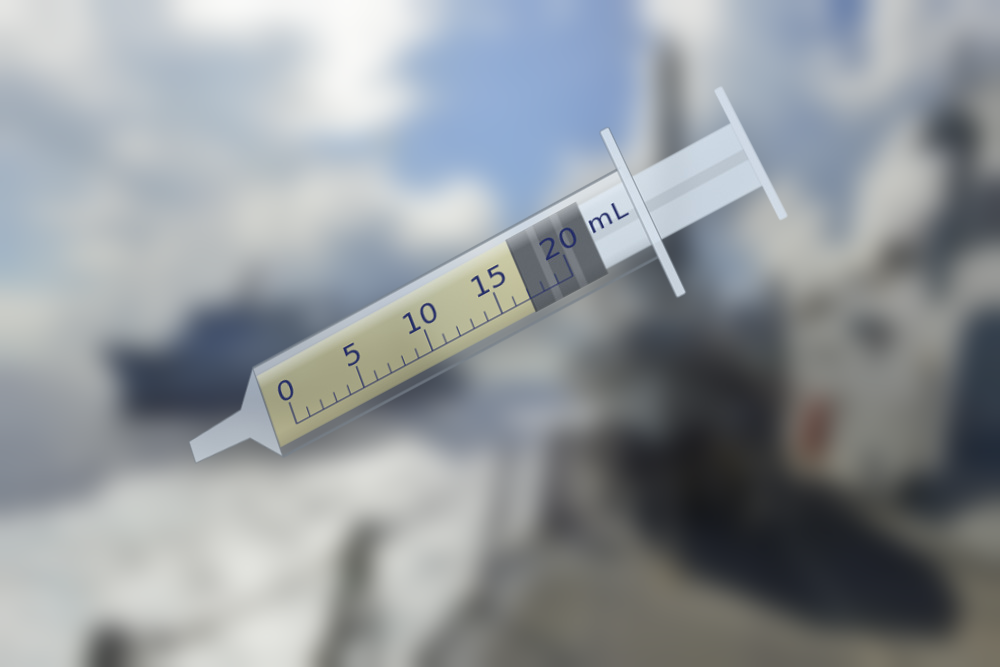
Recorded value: 17; mL
